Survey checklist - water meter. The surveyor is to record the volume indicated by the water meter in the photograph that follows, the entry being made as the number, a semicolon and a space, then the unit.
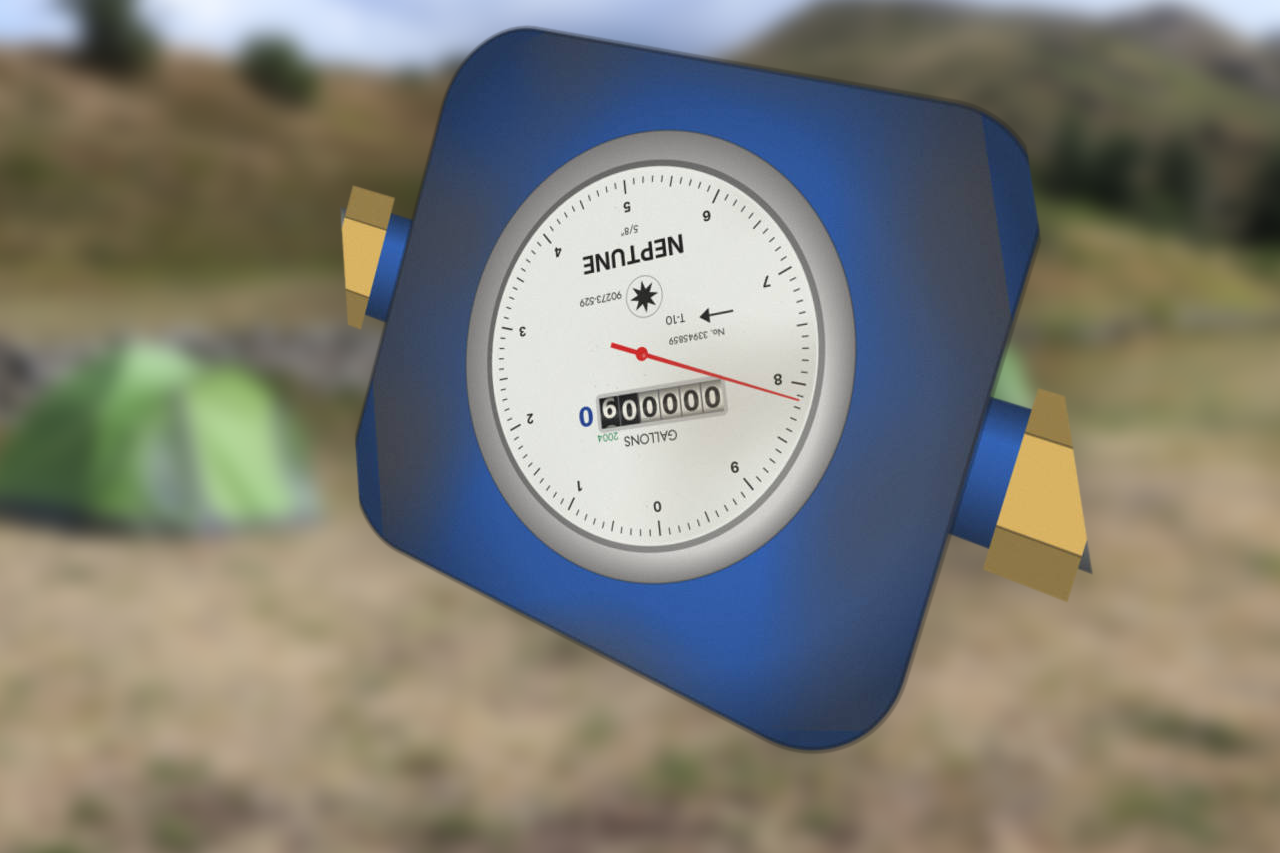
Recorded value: 88.1; gal
